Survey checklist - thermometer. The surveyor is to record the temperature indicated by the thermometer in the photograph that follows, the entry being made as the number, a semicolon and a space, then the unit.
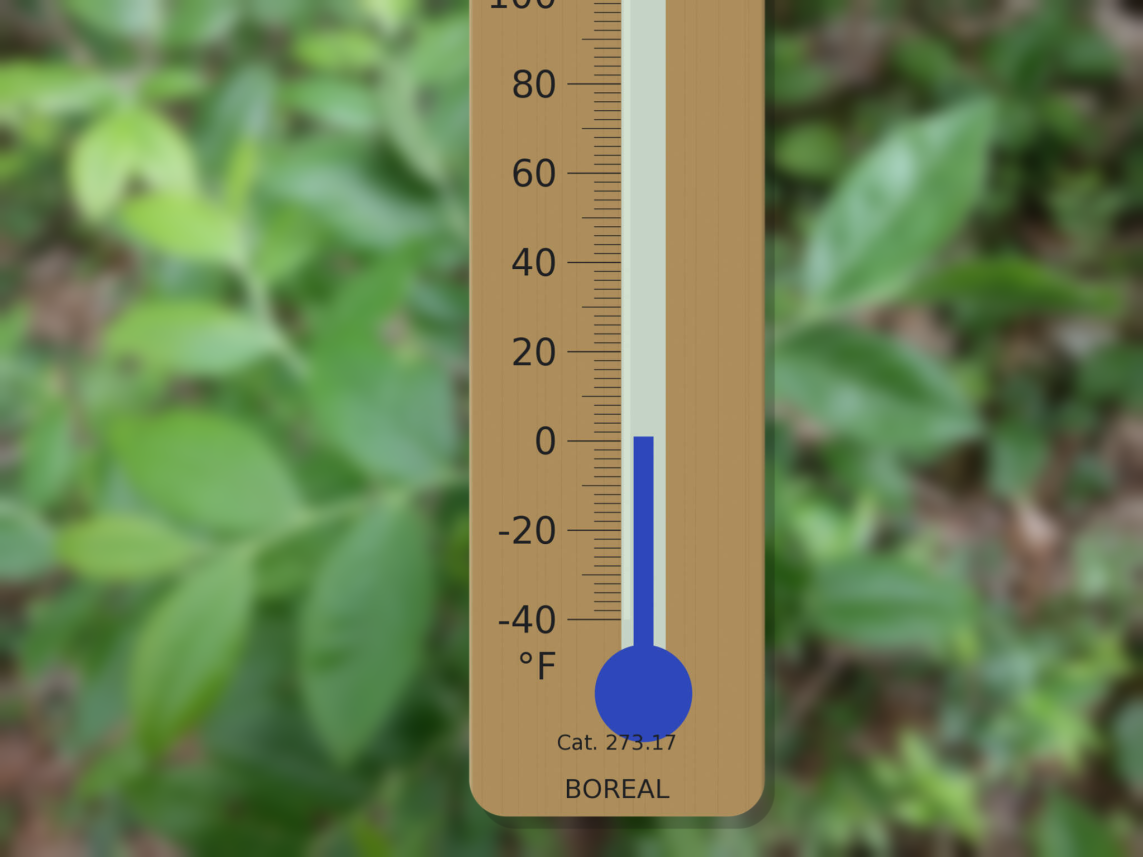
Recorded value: 1; °F
